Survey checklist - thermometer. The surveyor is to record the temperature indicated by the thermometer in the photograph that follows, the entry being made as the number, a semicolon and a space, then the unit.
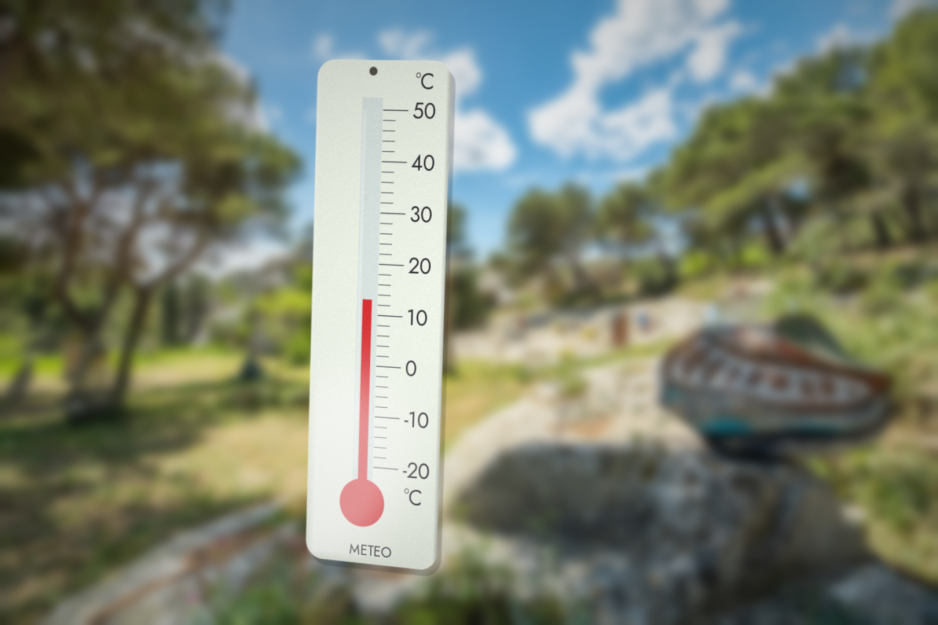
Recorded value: 13; °C
